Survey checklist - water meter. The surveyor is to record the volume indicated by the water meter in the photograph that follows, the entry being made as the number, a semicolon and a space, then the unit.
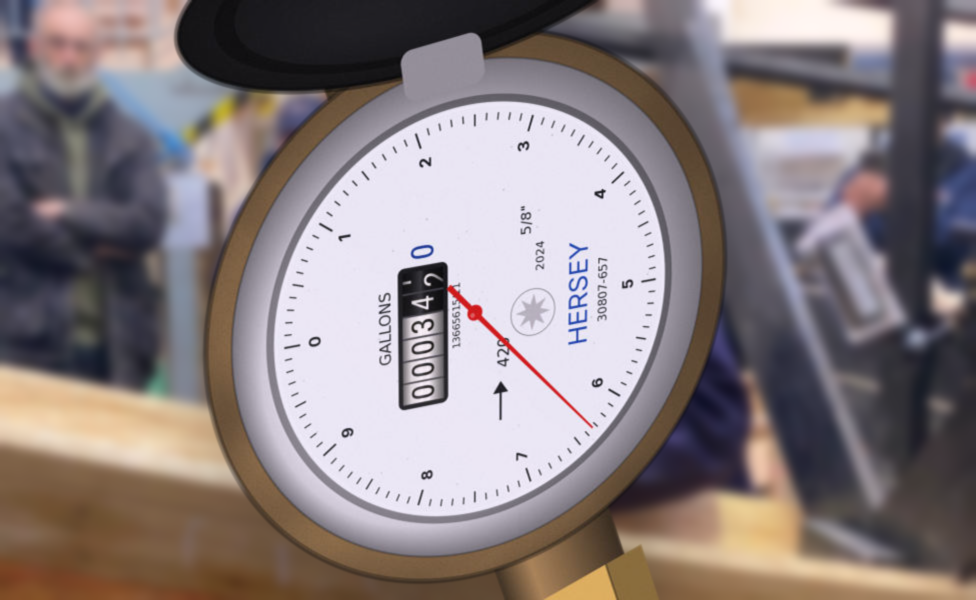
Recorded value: 3416.3; gal
